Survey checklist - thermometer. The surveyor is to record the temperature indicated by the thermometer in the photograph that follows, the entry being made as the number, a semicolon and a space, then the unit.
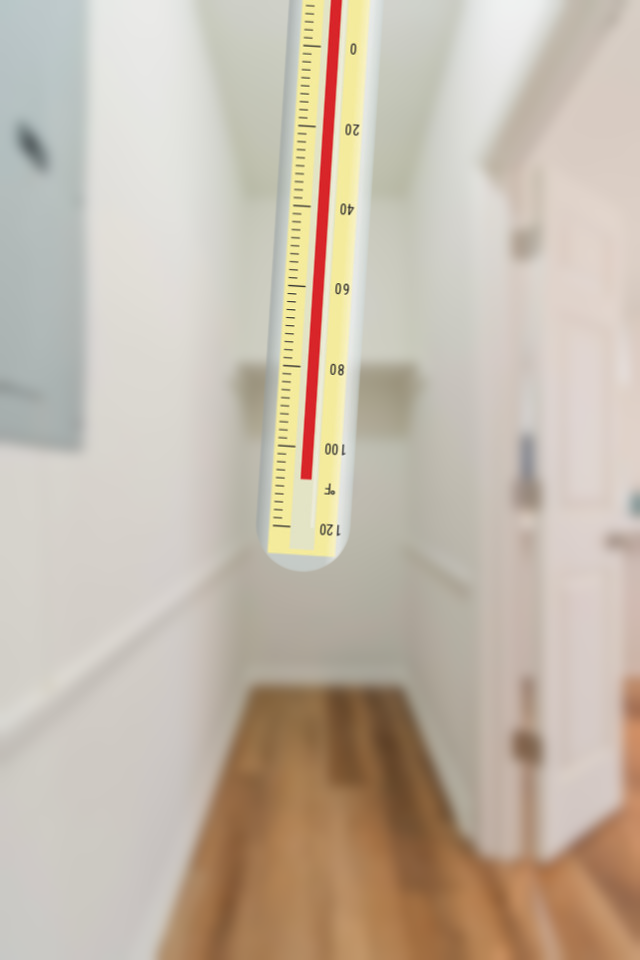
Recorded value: 108; °F
